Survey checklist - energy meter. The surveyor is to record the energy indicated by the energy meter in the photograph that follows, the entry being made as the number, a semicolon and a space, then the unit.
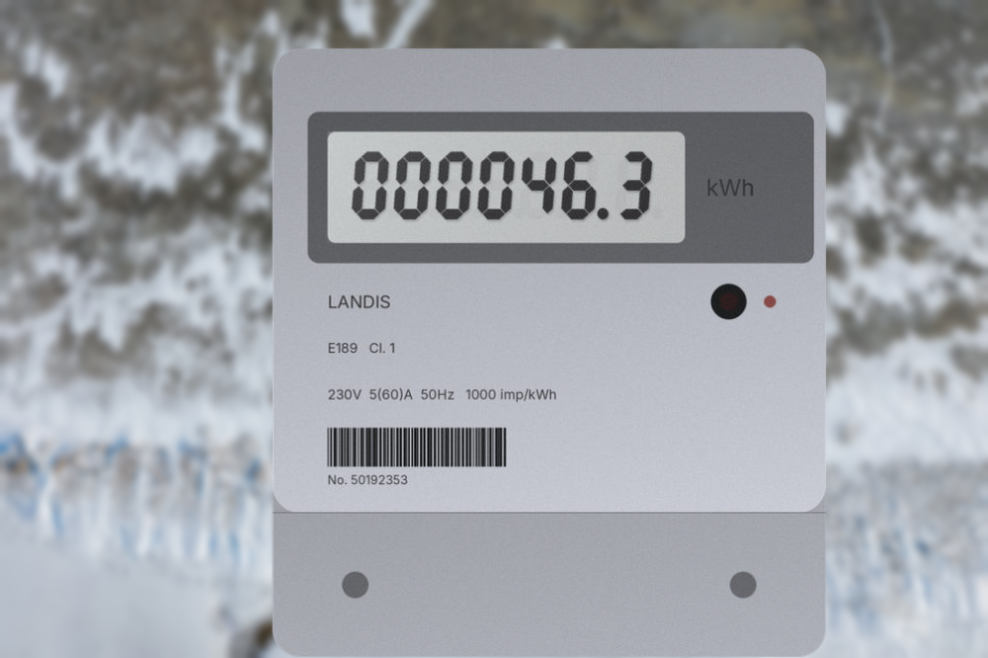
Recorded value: 46.3; kWh
